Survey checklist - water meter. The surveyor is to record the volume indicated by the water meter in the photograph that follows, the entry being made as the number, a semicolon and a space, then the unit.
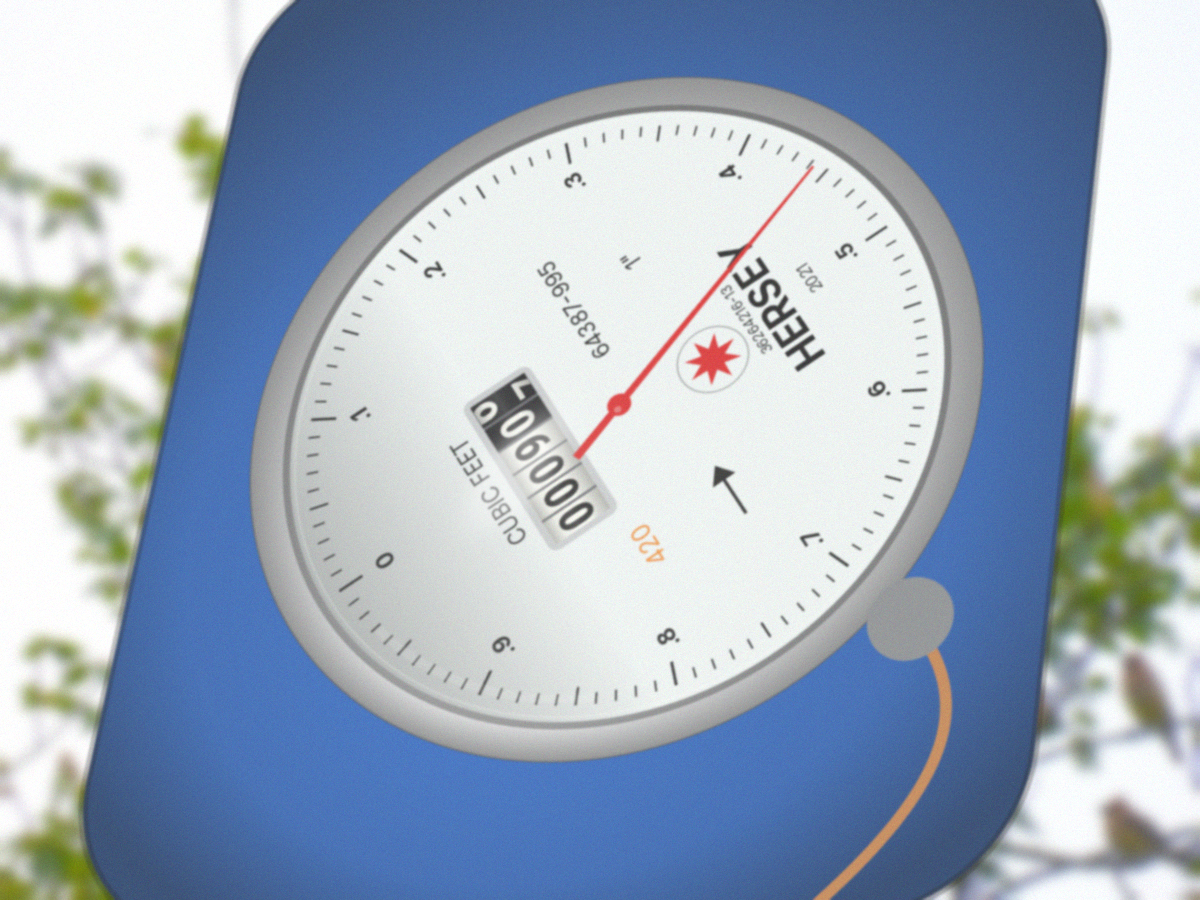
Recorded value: 906.44; ft³
